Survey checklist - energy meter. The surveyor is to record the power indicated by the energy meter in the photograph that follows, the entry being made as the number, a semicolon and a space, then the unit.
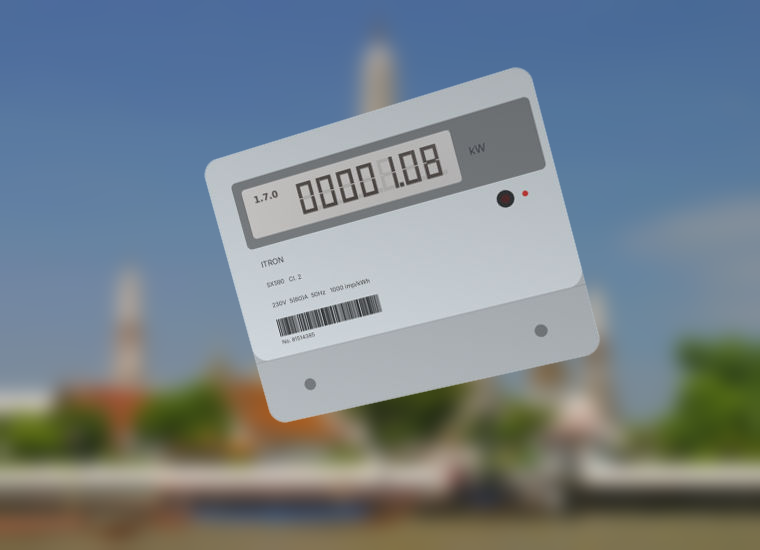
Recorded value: 1.08; kW
